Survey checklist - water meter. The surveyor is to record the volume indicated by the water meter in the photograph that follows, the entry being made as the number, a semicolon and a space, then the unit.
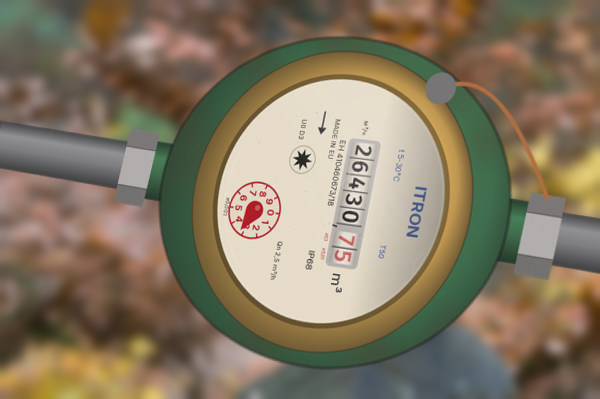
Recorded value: 26430.753; m³
